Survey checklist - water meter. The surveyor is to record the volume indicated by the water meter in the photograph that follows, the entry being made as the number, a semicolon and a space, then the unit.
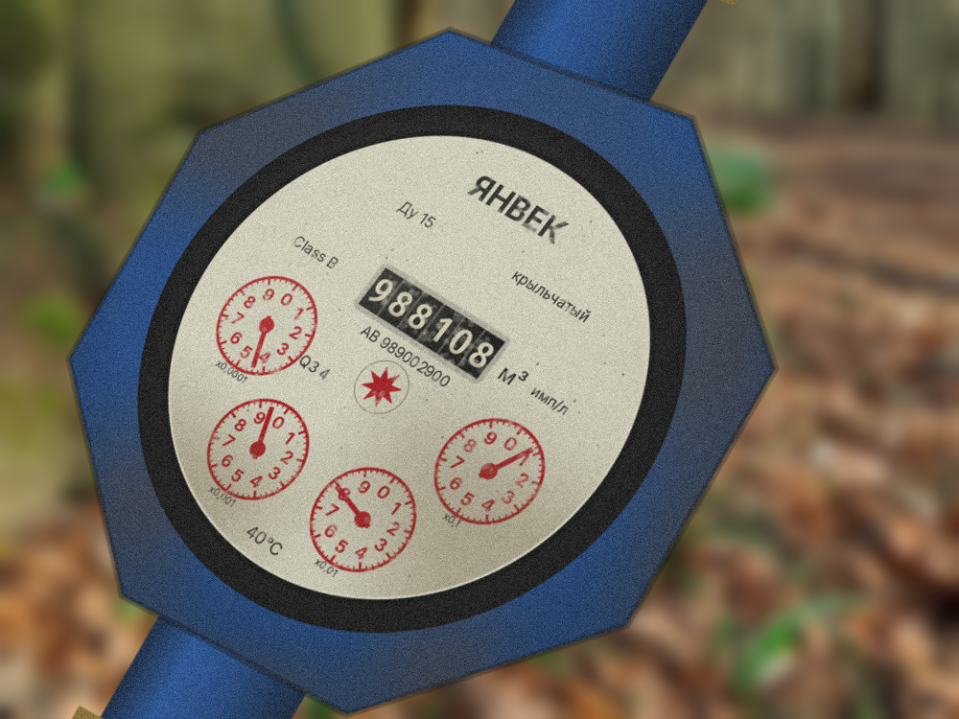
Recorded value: 988108.0794; m³
